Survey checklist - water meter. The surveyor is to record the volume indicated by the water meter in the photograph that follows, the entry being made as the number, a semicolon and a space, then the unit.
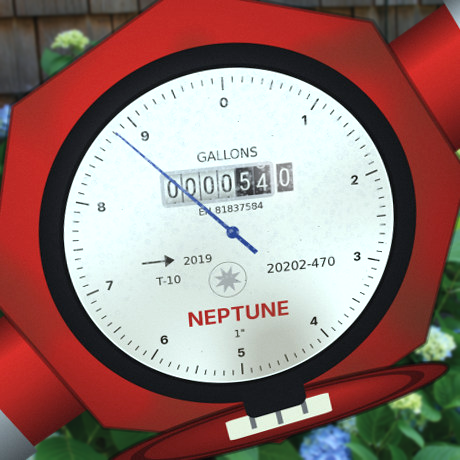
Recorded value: 538.8; gal
